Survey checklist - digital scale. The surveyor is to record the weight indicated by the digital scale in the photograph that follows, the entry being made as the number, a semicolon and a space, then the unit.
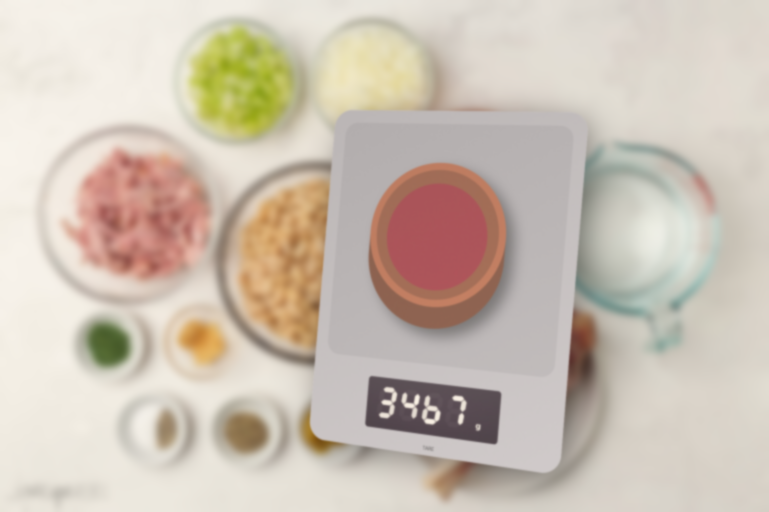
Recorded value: 3467; g
